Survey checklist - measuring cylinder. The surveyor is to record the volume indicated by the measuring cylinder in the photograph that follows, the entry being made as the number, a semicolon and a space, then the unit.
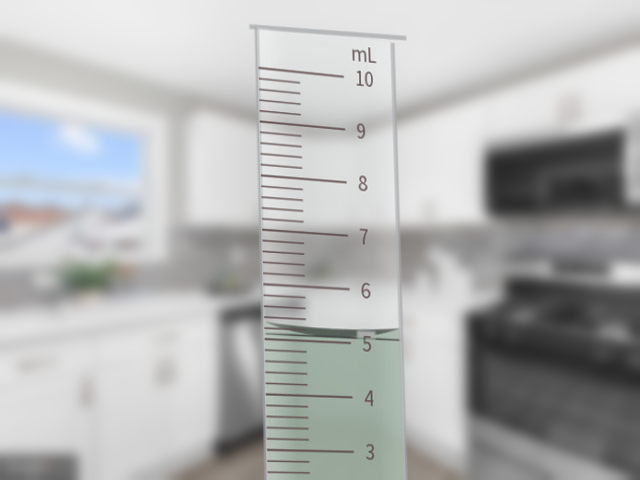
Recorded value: 5.1; mL
